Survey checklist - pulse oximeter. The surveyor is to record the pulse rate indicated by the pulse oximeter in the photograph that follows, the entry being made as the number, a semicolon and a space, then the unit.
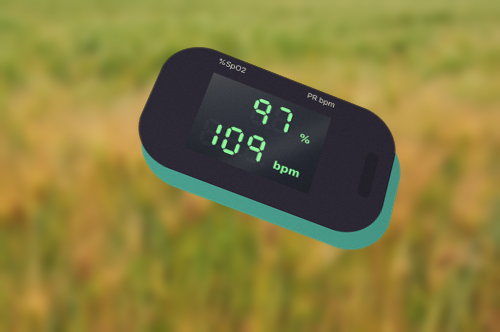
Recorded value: 109; bpm
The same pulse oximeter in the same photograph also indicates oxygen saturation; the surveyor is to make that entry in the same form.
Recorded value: 97; %
